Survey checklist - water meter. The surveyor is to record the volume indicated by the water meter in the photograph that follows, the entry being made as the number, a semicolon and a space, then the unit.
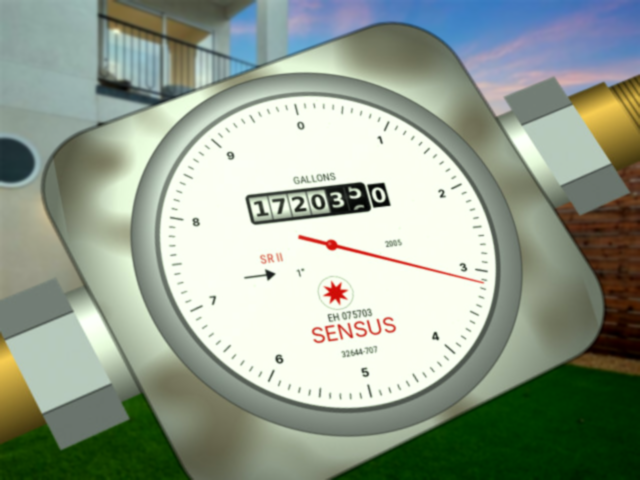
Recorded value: 1720353.1; gal
